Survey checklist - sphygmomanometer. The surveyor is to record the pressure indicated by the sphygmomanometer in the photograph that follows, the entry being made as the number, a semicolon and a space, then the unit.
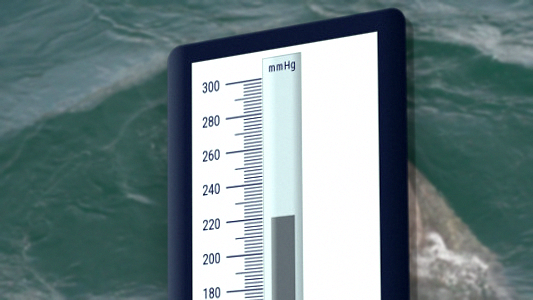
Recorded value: 220; mmHg
